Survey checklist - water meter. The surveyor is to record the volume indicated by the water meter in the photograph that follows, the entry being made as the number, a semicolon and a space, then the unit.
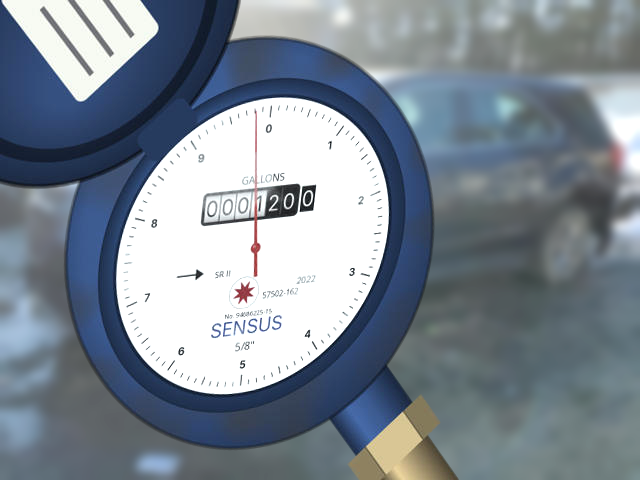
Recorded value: 1199.8; gal
